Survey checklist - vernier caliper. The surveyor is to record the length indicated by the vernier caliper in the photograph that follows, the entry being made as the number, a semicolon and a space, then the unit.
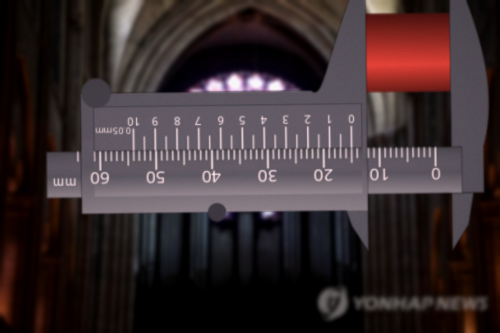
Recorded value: 15.0; mm
